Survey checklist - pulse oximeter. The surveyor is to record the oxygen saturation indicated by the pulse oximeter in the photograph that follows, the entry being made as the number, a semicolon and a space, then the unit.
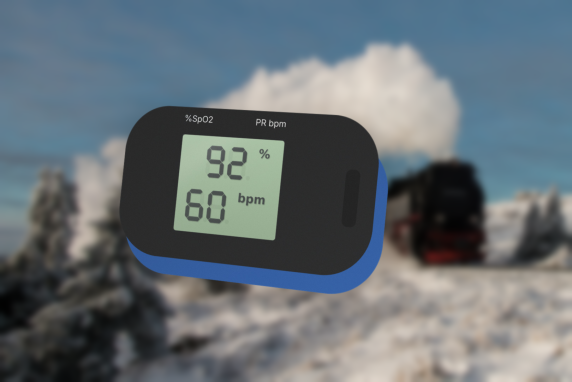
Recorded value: 92; %
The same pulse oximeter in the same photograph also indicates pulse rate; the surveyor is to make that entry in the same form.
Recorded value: 60; bpm
